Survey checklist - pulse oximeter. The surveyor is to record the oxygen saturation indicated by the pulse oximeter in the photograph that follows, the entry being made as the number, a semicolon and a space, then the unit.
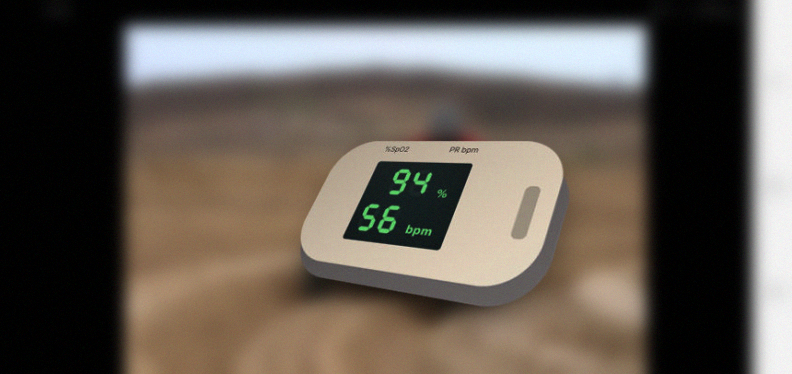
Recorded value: 94; %
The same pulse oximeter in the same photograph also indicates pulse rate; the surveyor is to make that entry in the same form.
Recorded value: 56; bpm
